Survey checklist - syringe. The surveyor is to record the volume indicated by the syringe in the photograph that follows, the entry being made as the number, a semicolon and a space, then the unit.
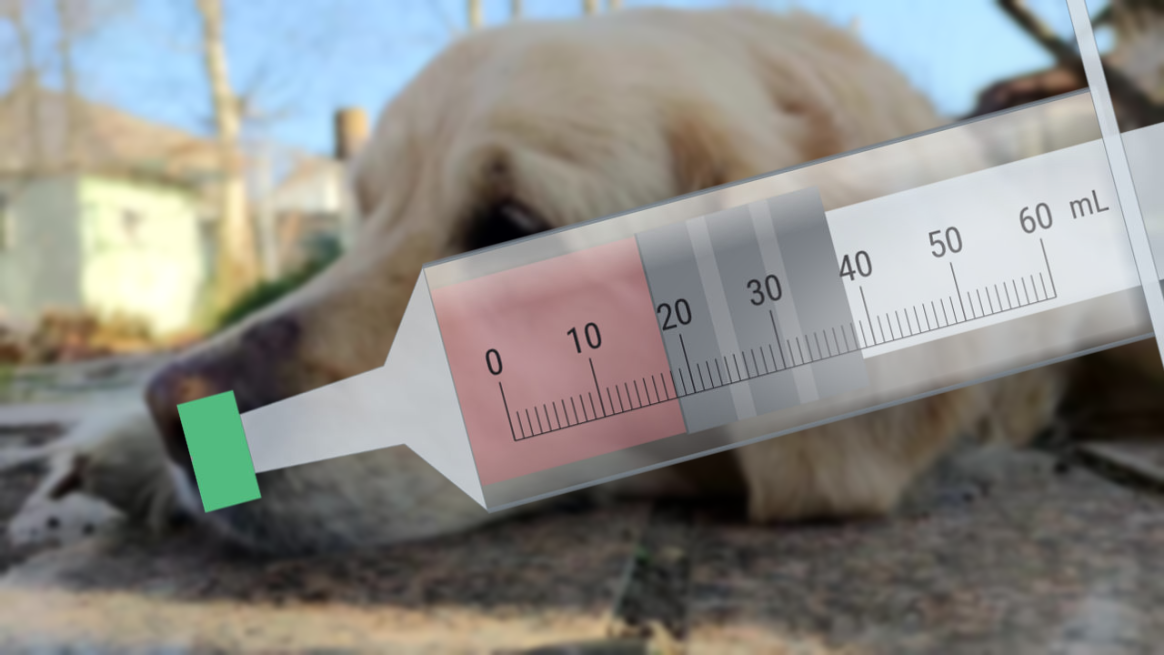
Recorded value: 18; mL
